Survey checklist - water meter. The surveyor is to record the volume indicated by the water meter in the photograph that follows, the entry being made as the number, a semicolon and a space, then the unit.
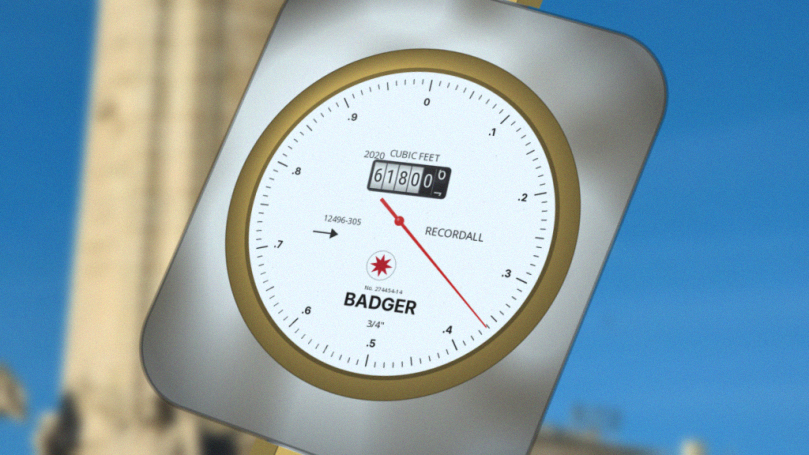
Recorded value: 618006.36; ft³
